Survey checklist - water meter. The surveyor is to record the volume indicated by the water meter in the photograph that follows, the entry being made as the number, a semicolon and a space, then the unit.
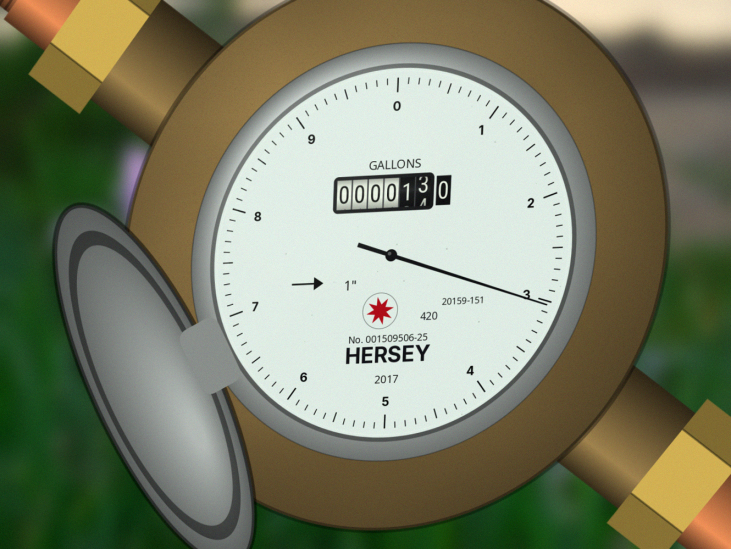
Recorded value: 133.0; gal
